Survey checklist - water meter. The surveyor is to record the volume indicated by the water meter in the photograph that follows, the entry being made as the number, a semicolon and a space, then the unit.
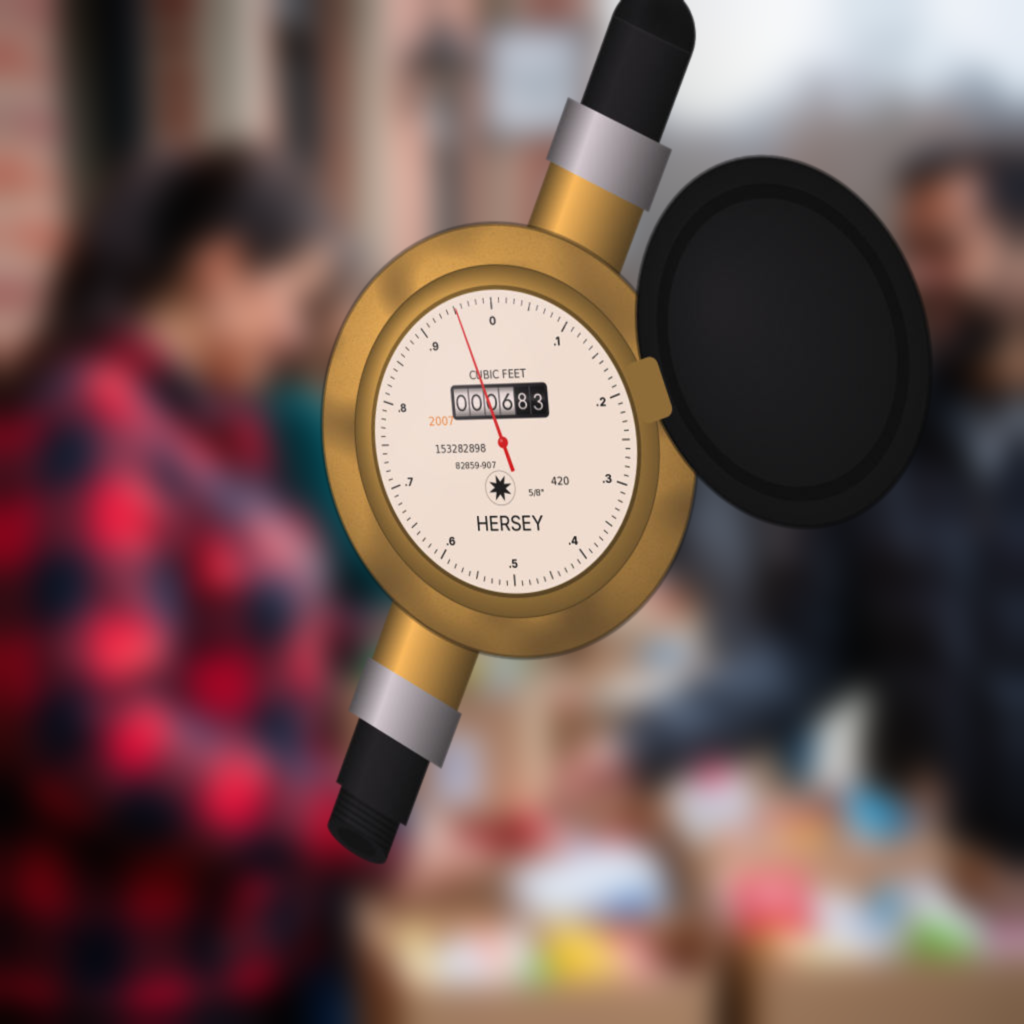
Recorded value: 682.95; ft³
